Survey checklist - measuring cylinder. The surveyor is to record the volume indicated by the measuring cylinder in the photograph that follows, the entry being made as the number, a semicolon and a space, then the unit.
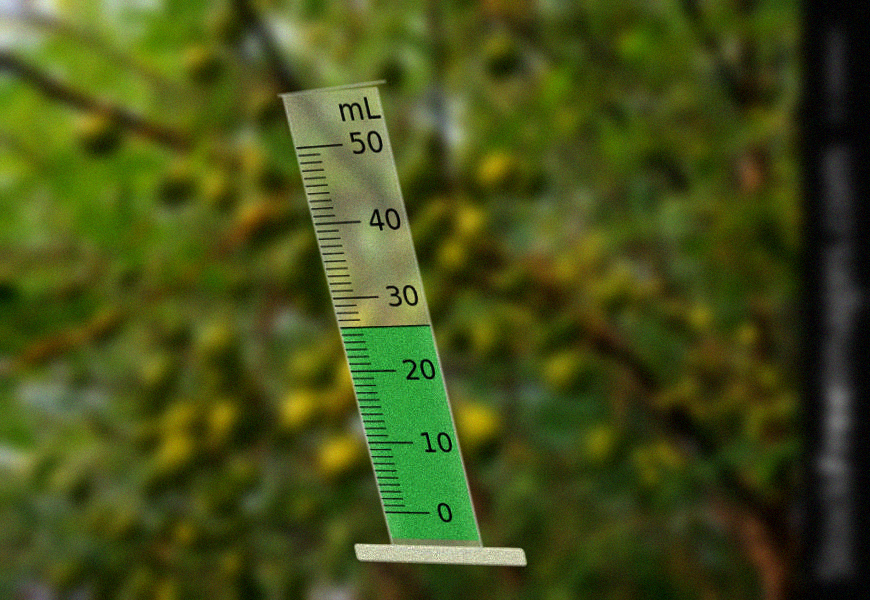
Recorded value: 26; mL
